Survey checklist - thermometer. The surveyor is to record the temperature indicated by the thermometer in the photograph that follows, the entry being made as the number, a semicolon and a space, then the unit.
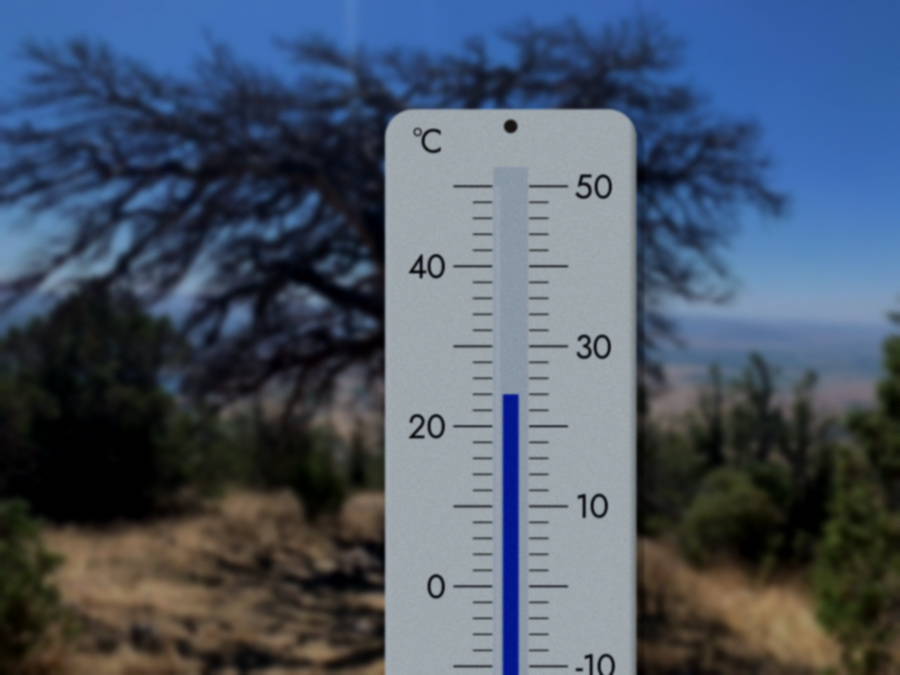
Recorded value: 24; °C
